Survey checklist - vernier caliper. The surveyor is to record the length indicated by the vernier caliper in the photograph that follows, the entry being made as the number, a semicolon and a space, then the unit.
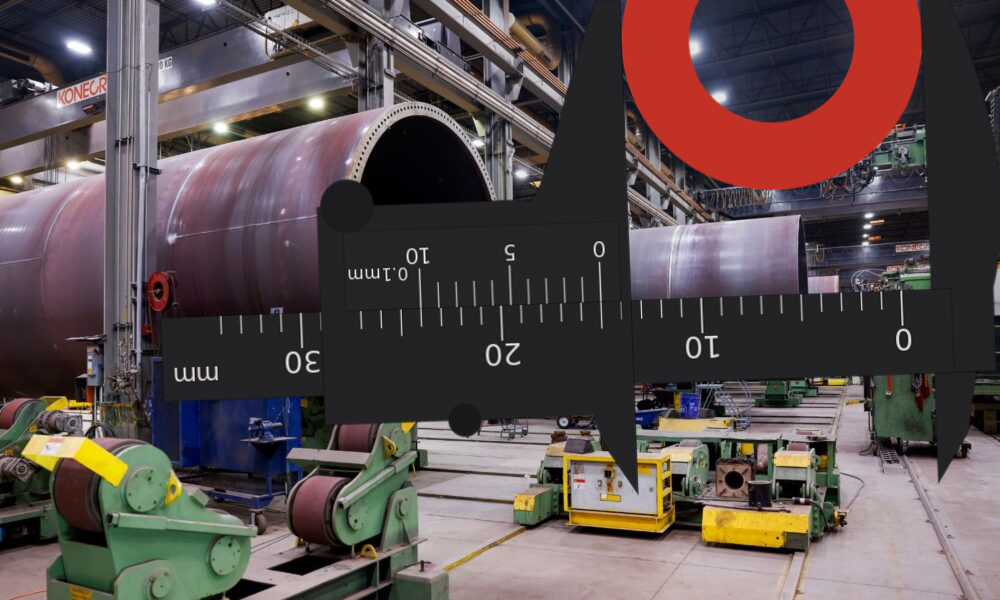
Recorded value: 15.0; mm
